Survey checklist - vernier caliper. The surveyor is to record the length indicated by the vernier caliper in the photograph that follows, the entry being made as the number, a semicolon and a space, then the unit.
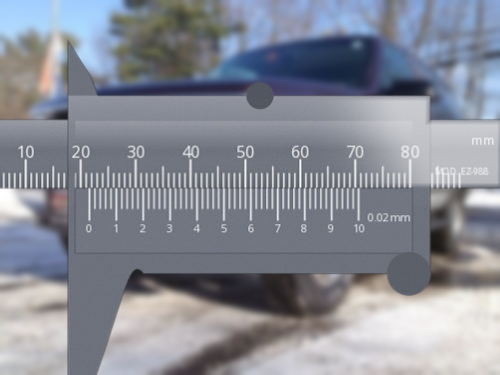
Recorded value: 21.6; mm
